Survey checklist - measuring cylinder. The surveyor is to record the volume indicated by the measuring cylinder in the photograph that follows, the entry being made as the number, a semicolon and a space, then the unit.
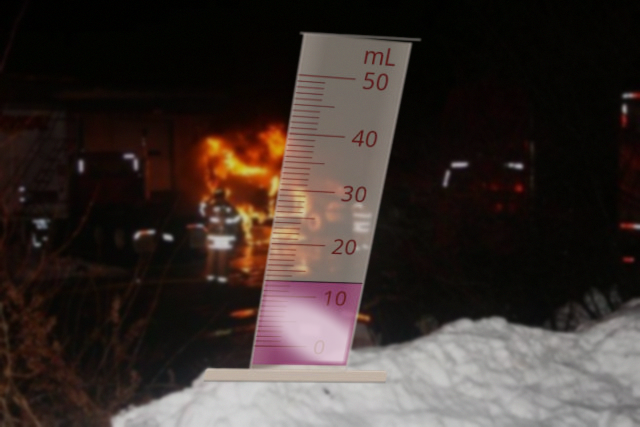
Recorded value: 13; mL
